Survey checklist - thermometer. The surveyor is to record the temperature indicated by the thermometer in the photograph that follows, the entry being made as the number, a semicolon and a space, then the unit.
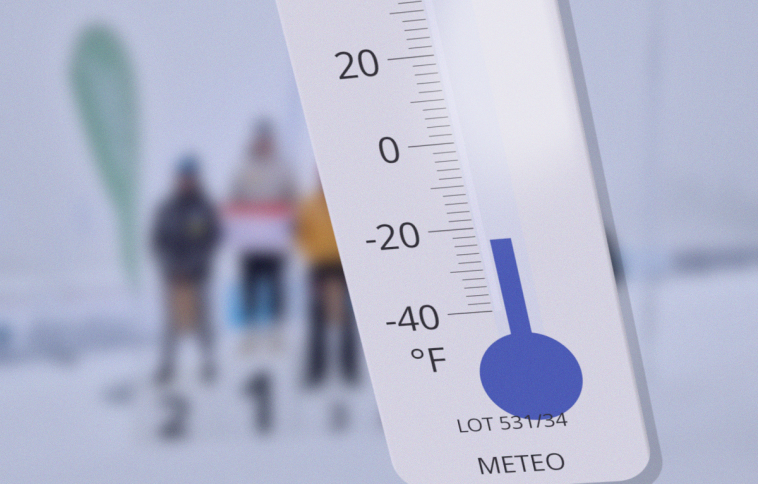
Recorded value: -23; °F
